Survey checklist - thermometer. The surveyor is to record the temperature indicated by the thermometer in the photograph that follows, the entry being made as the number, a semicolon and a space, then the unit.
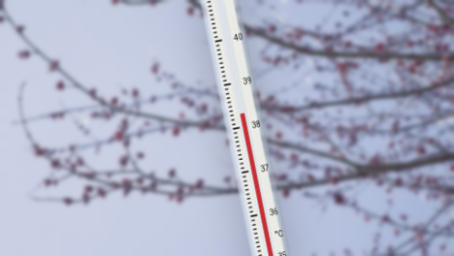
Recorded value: 38.3; °C
